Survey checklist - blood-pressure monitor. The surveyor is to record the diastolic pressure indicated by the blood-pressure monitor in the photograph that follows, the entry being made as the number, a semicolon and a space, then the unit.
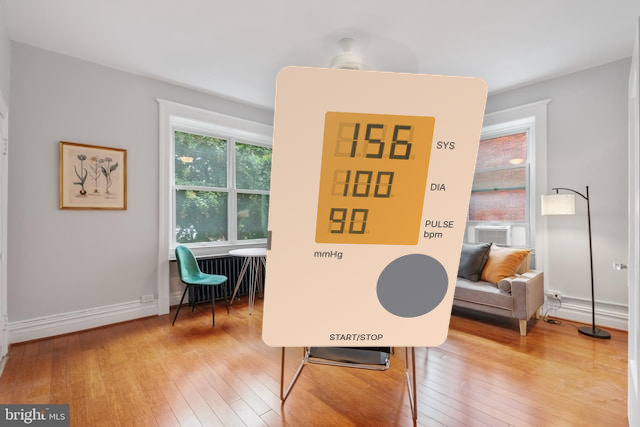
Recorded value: 100; mmHg
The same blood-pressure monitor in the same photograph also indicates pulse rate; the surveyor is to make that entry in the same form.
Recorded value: 90; bpm
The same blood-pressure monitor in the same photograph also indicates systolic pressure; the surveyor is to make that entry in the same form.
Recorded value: 156; mmHg
